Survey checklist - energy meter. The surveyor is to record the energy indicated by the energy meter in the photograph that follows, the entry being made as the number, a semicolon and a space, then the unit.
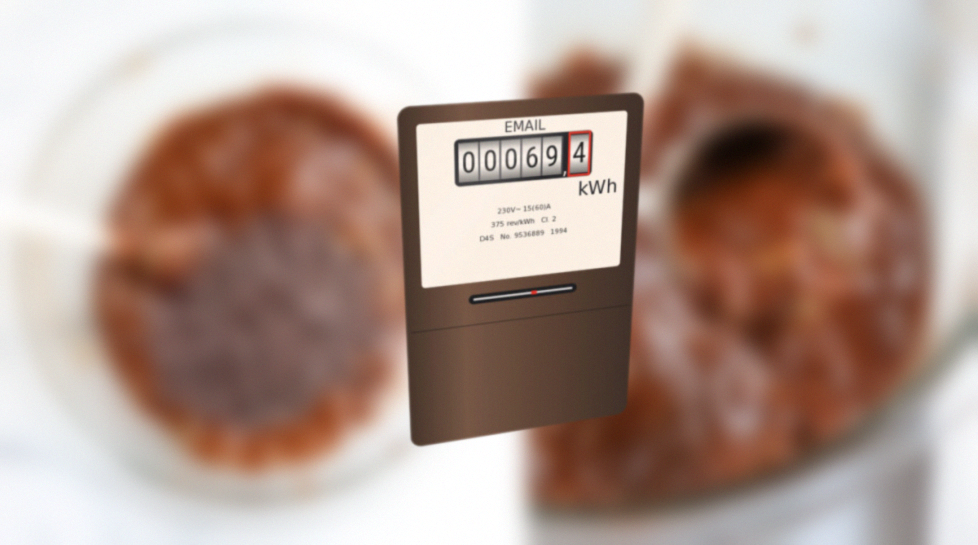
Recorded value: 69.4; kWh
